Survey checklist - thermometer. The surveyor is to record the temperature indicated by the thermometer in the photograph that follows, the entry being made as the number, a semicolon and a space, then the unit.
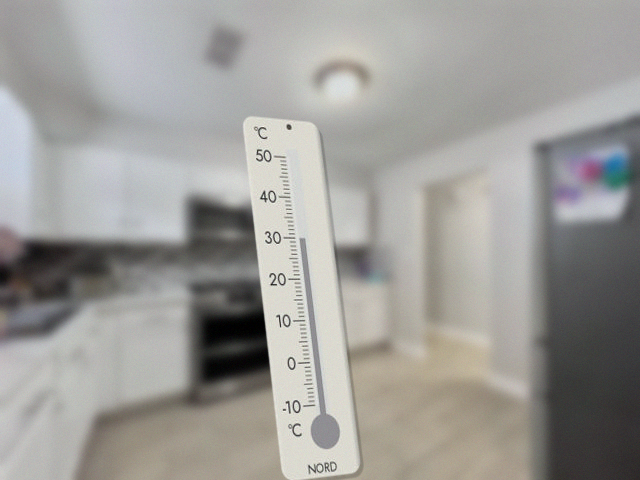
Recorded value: 30; °C
